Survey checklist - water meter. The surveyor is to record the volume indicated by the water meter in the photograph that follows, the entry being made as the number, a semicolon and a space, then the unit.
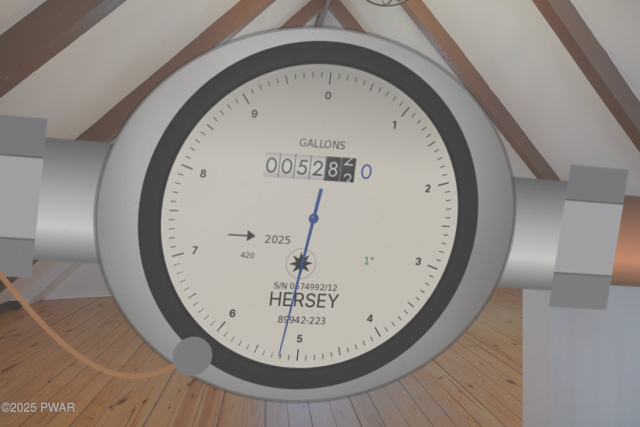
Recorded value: 52825.2; gal
